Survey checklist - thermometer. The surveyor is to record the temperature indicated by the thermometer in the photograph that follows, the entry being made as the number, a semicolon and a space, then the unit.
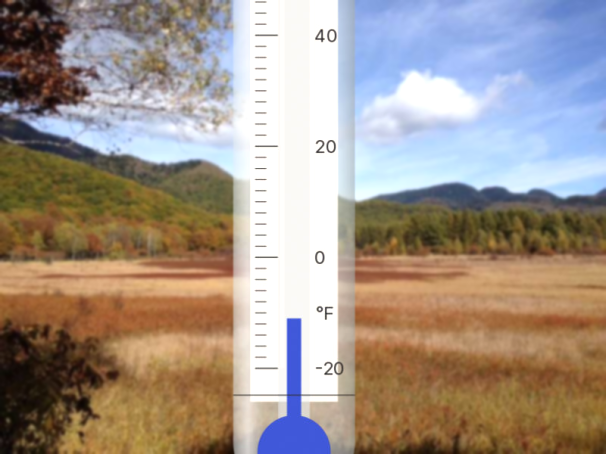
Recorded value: -11; °F
